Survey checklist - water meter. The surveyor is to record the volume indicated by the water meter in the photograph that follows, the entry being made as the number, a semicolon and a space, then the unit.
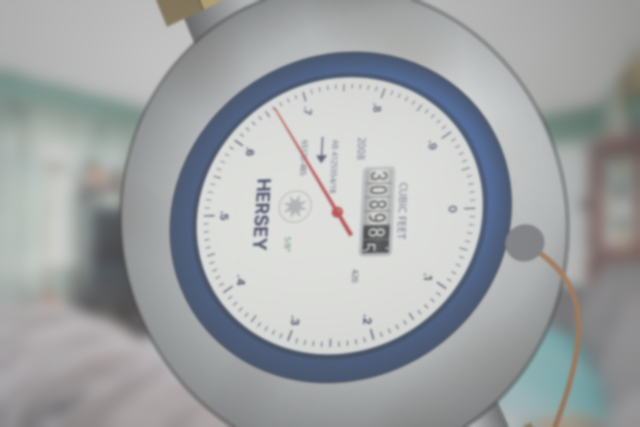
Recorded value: 308984.66; ft³
